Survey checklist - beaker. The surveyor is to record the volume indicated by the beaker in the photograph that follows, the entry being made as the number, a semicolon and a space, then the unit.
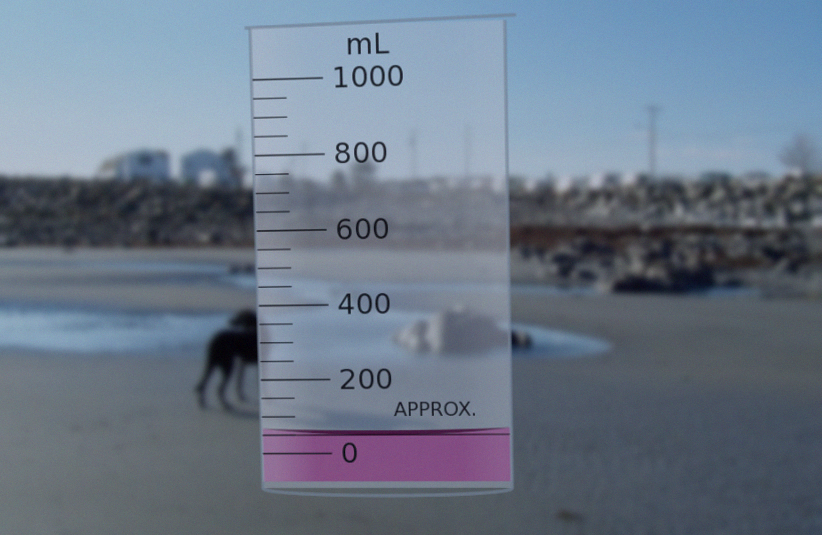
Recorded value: 50; mL
